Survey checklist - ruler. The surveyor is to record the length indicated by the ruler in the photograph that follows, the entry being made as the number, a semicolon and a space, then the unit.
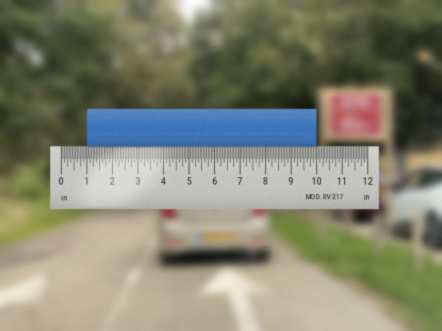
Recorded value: 9; in
